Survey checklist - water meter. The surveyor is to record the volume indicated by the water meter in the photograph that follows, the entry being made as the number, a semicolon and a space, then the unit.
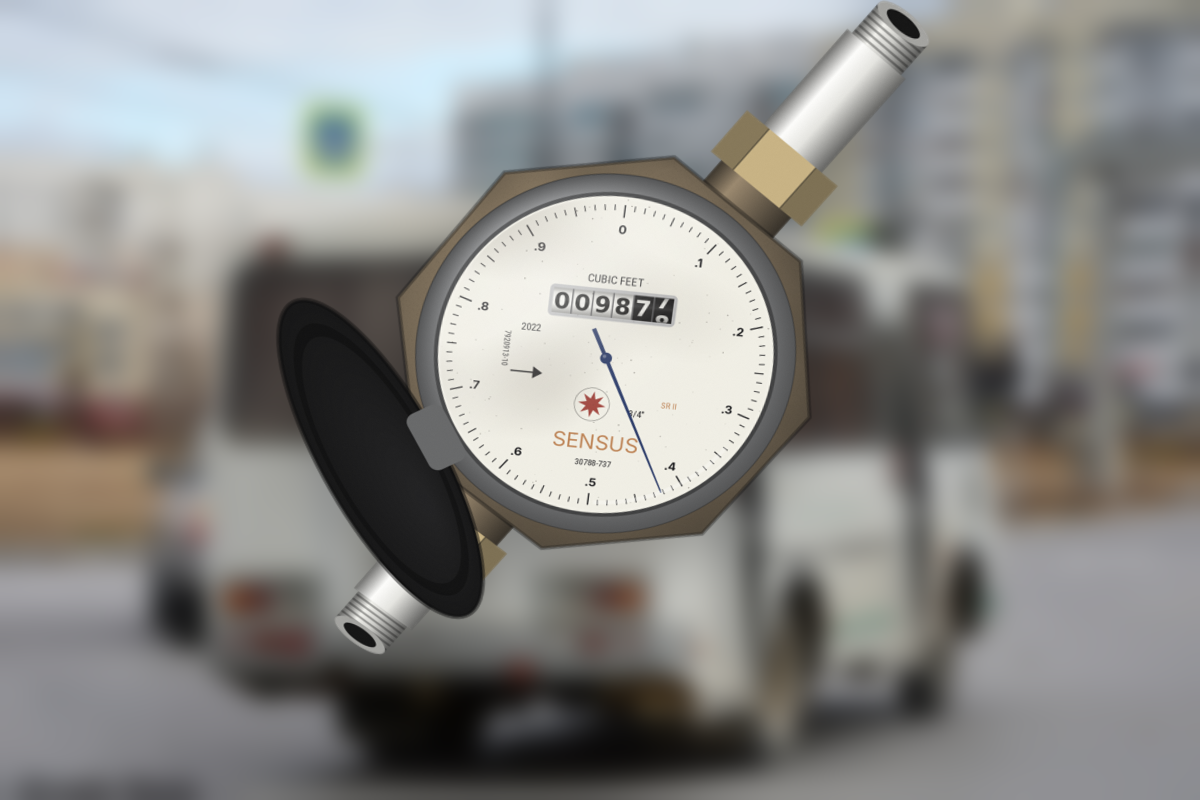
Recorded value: 9877.42; ft³
